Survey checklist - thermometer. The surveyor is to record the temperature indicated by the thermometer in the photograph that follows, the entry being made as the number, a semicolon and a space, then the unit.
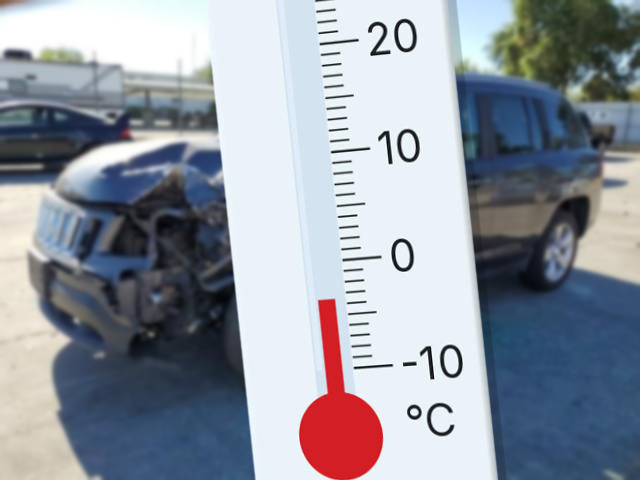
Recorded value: -3.5; °C
